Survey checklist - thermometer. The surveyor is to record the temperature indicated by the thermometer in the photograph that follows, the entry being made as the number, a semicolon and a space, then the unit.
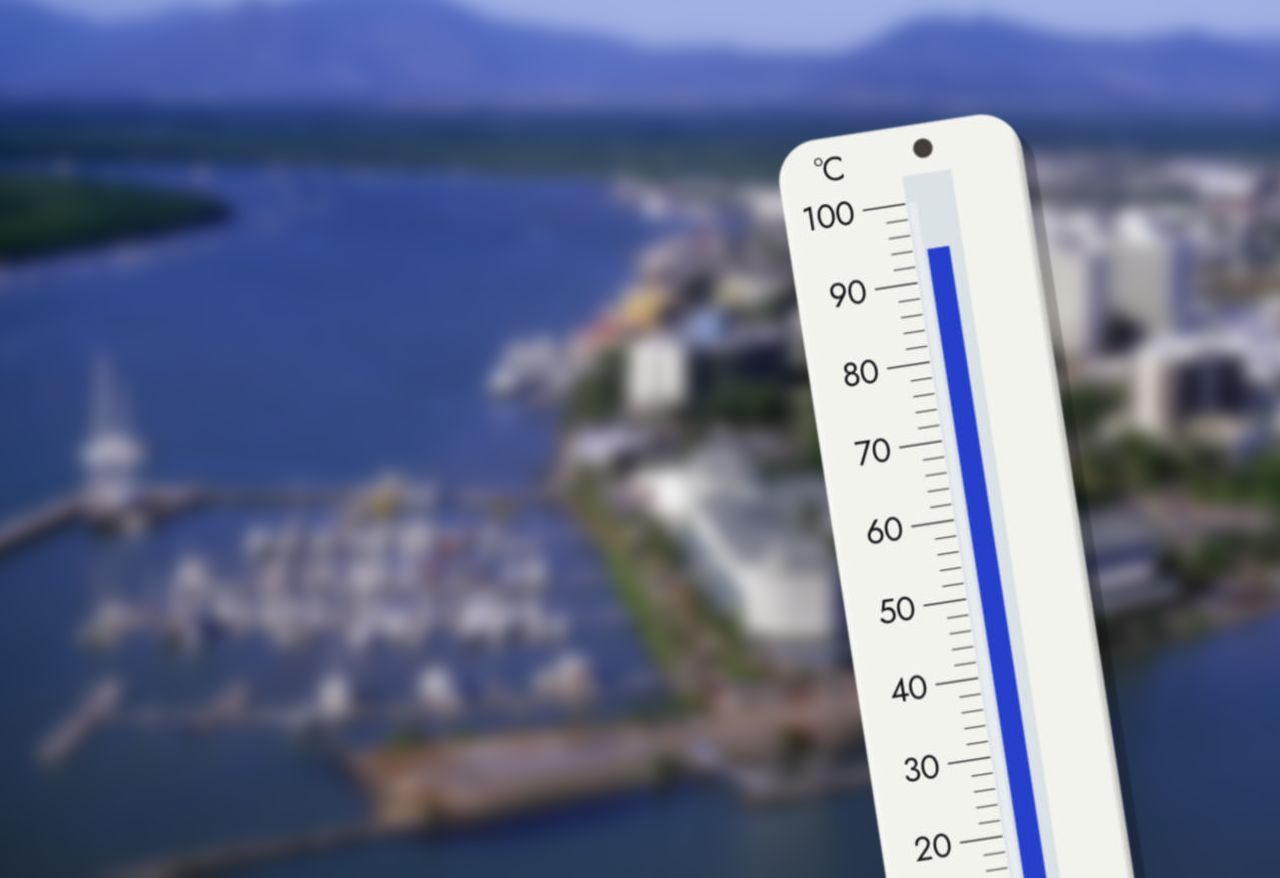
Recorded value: 94; °C
